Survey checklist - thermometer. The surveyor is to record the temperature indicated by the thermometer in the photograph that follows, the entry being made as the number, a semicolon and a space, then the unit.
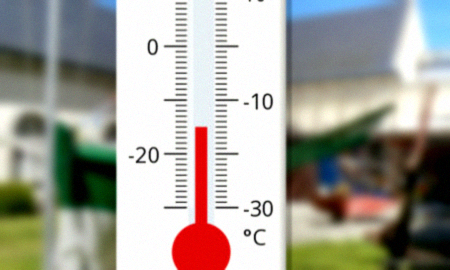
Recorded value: -15; °C
